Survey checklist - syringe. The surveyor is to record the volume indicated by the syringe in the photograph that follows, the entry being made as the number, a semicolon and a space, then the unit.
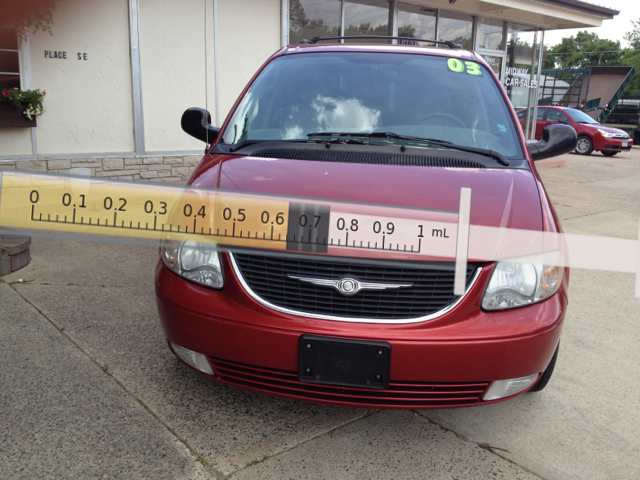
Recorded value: 0.64; mL
